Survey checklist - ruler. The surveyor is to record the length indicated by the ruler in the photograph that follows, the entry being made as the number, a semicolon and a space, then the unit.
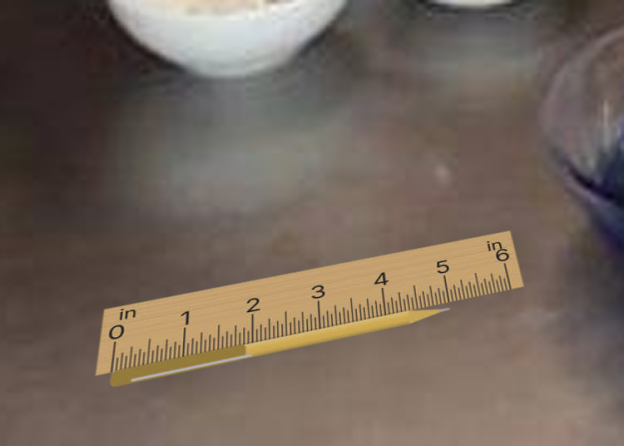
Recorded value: 5; in
